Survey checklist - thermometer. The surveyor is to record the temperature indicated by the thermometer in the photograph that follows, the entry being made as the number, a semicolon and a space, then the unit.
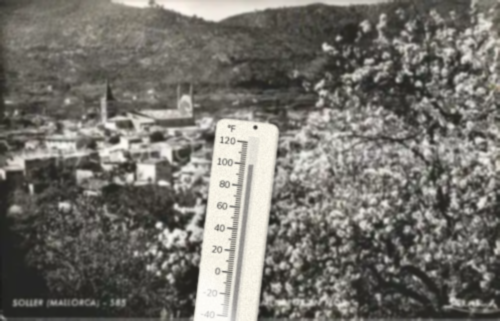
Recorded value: 100; °F
